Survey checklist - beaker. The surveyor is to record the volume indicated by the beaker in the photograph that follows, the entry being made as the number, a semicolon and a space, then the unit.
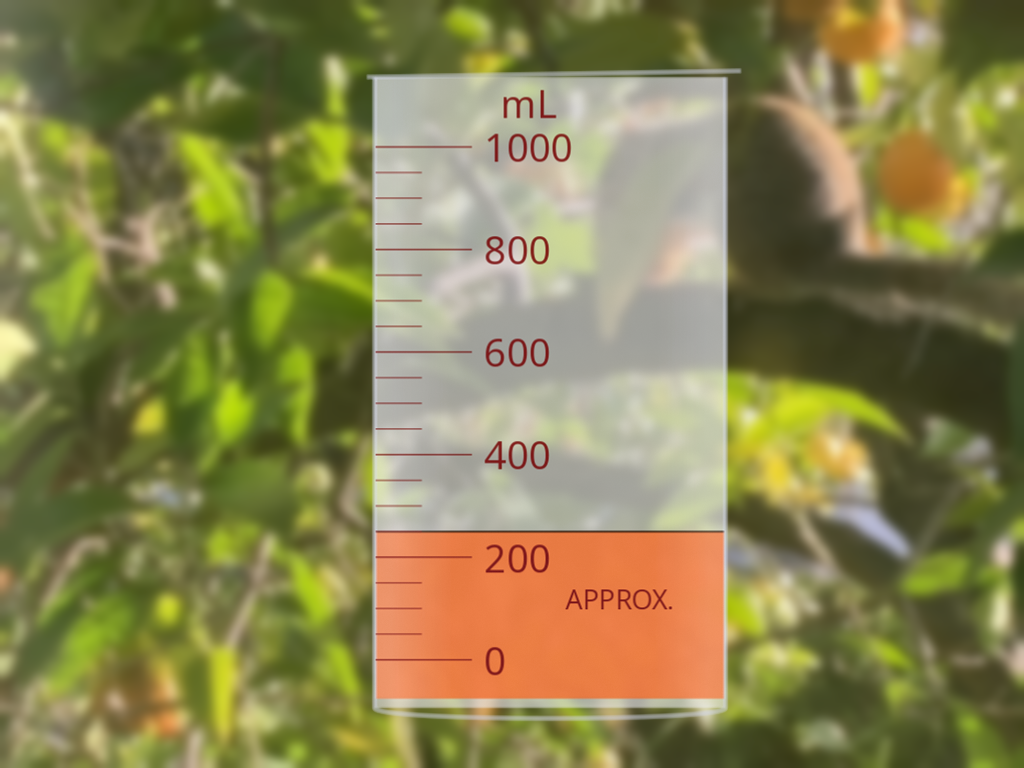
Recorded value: 250; mL
